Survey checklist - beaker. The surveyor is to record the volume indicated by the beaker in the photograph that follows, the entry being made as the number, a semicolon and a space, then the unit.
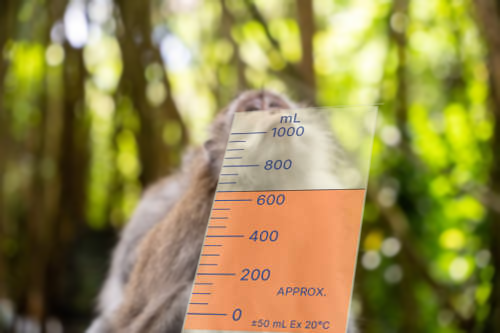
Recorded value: 650; mL
